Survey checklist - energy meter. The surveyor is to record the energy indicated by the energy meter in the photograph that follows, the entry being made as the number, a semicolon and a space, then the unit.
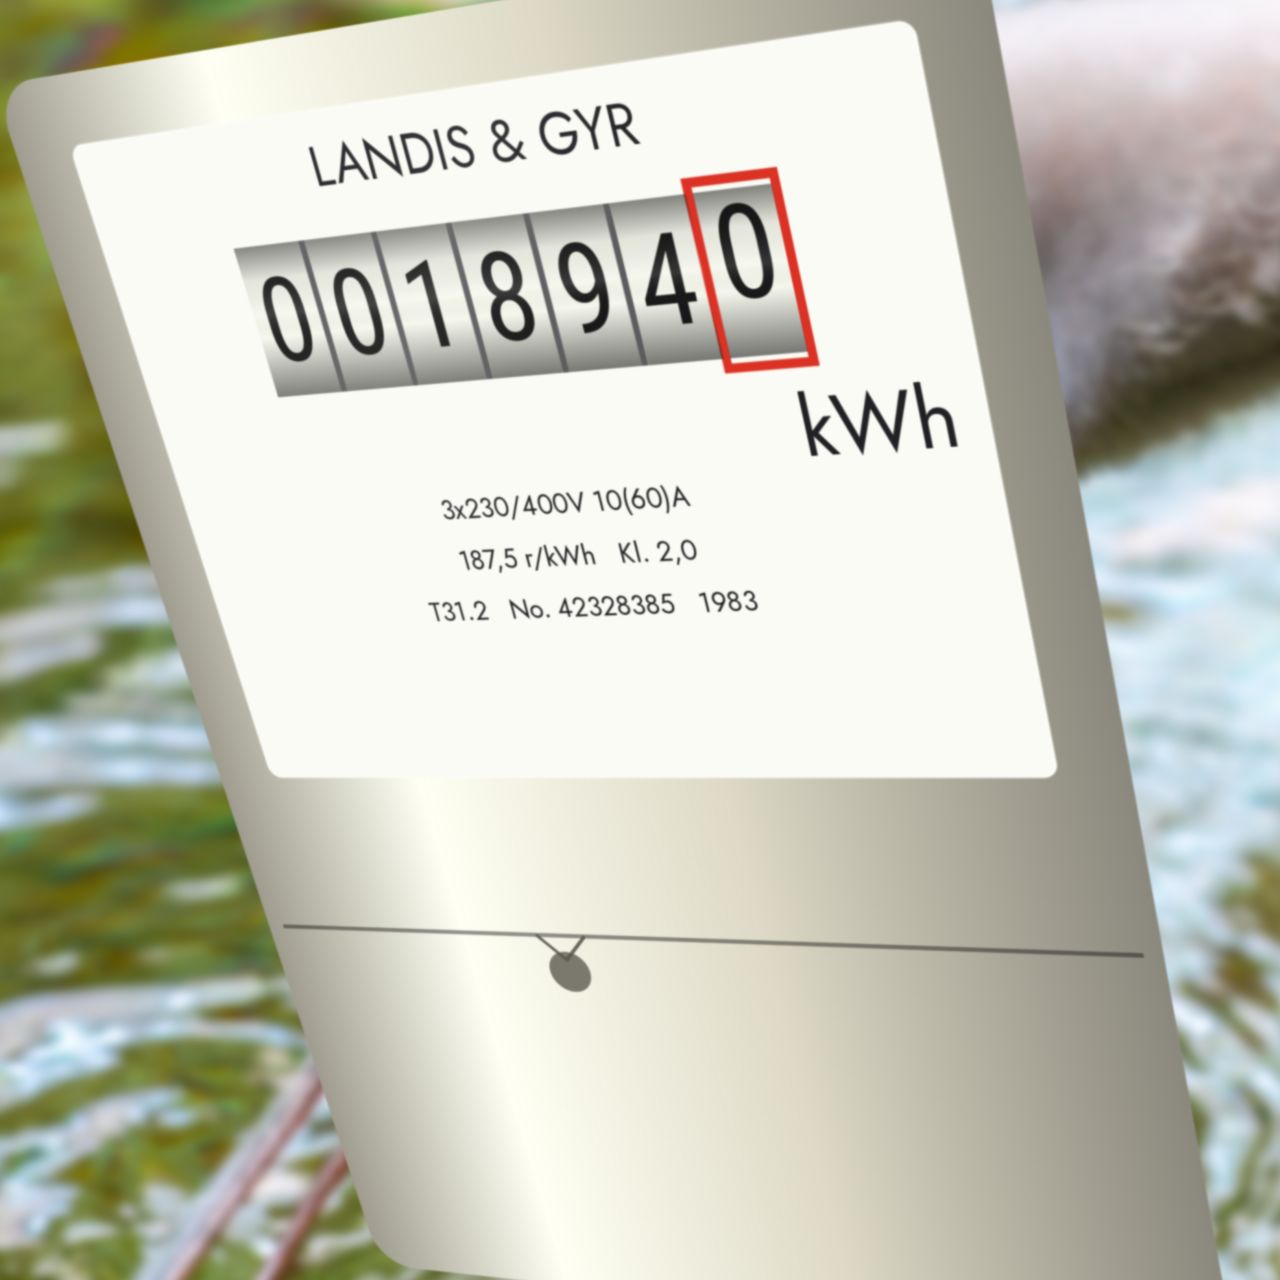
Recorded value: 1894.0; kWh
